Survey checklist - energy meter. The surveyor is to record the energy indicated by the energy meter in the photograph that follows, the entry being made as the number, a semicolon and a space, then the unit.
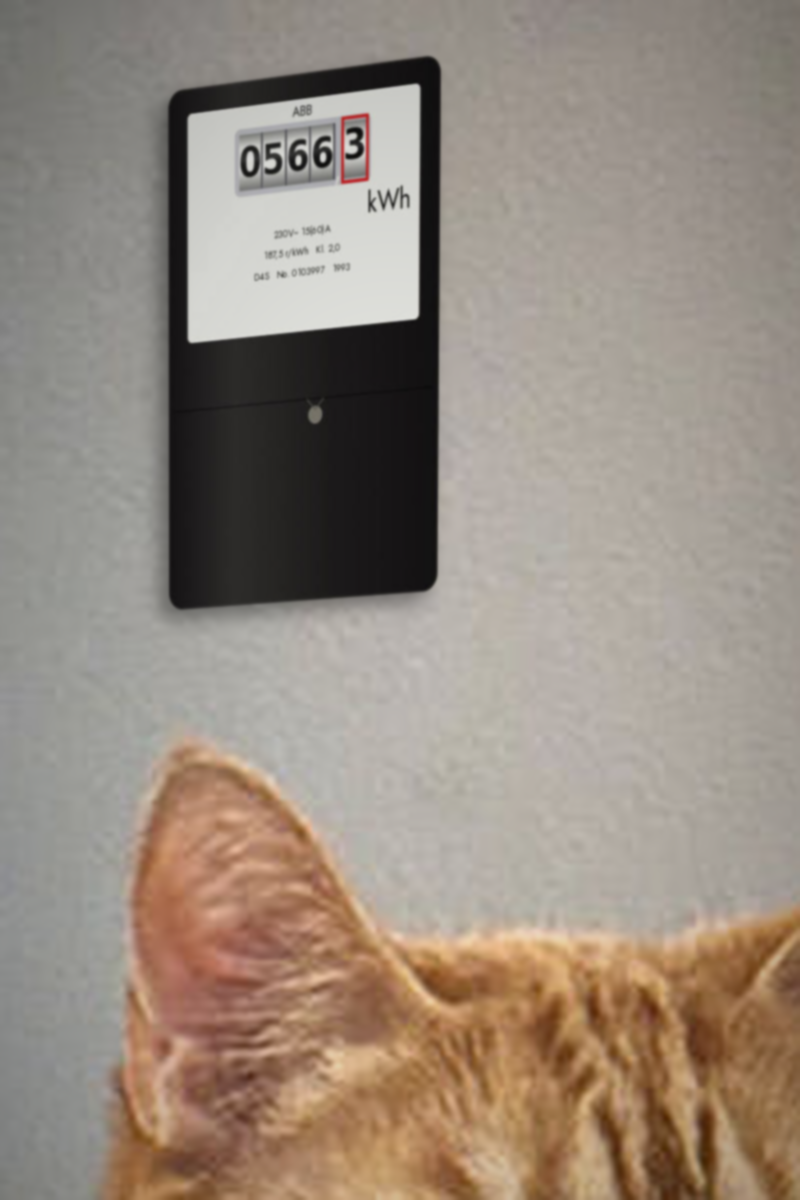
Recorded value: 566.3; kWh
